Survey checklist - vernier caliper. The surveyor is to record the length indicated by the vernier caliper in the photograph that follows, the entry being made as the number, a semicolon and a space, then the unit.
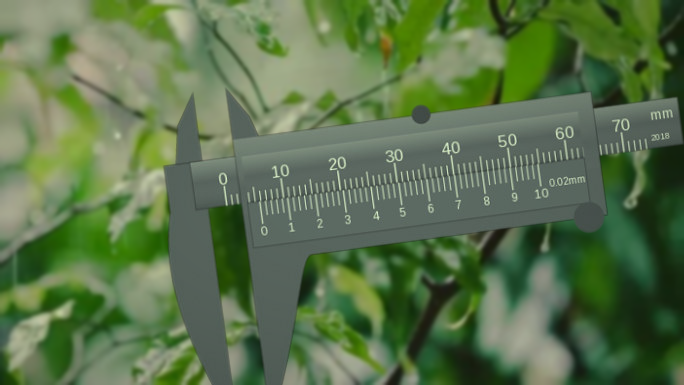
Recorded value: 5.8; mm
